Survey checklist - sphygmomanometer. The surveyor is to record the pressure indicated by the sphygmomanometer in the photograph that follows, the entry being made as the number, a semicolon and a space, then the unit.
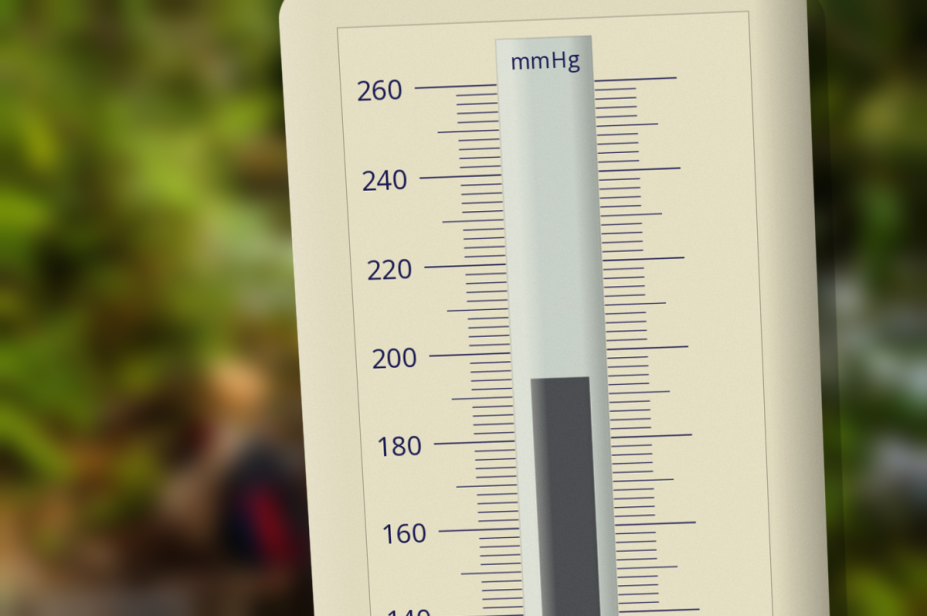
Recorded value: 194; mmHg
